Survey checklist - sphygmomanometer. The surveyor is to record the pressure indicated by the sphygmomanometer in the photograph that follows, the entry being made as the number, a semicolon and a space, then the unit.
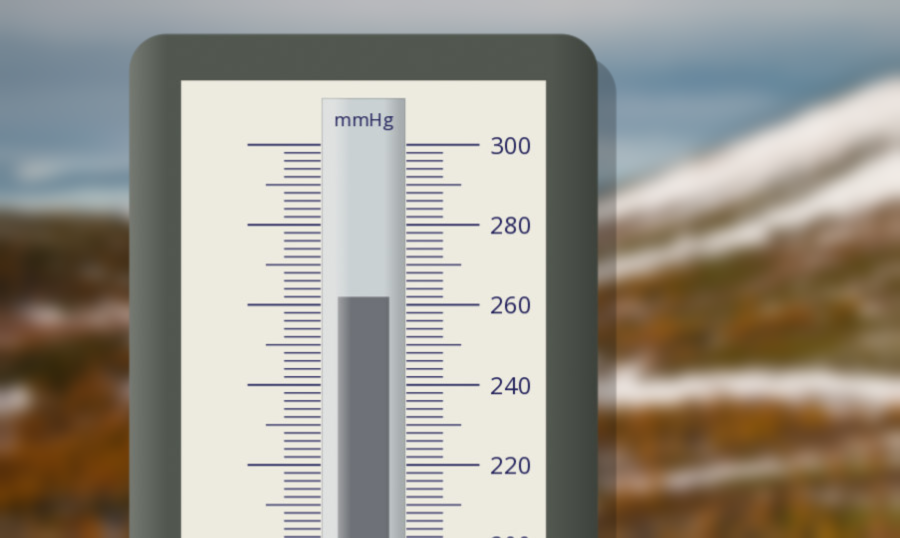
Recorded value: 262; mmHg
